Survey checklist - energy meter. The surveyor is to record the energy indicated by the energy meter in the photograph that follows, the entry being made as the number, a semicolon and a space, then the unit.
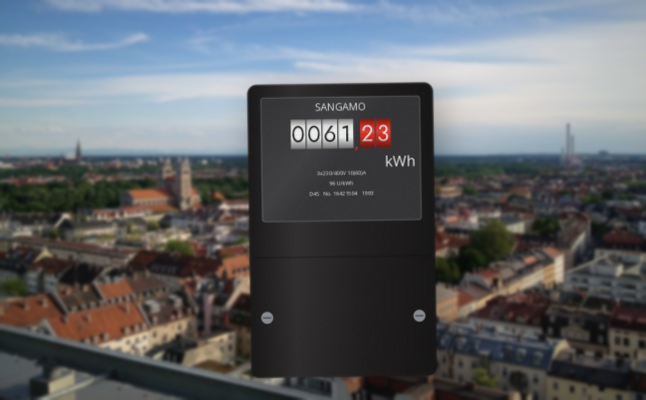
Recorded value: 61.23; kWh
